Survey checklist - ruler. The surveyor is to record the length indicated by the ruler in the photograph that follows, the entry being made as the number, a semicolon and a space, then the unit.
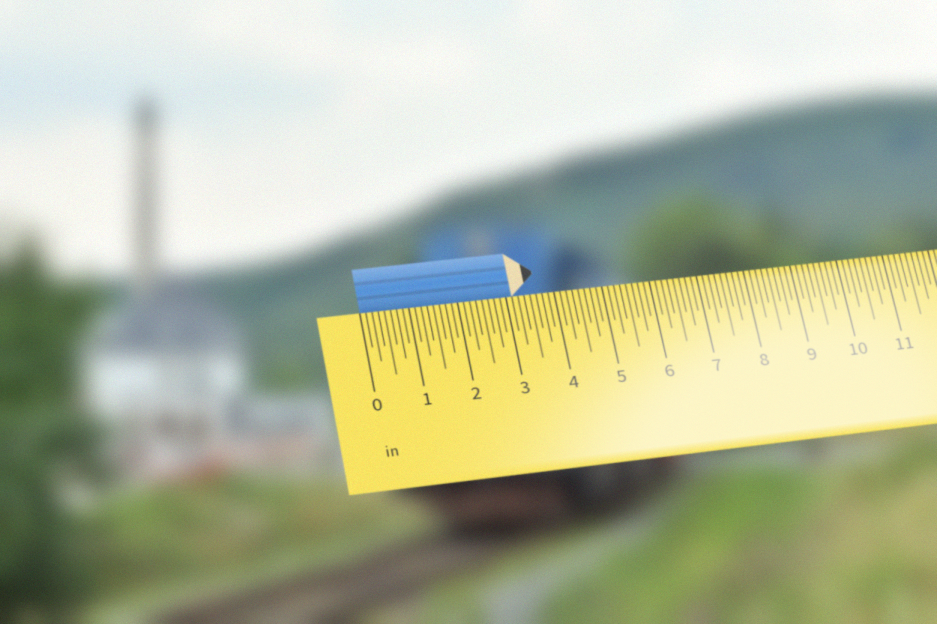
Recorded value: 3.625; in
